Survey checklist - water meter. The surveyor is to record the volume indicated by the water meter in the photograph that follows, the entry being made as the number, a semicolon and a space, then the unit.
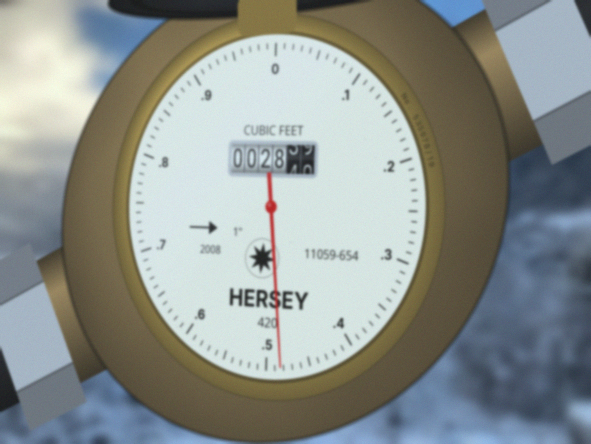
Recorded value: 2839.48; ft³
